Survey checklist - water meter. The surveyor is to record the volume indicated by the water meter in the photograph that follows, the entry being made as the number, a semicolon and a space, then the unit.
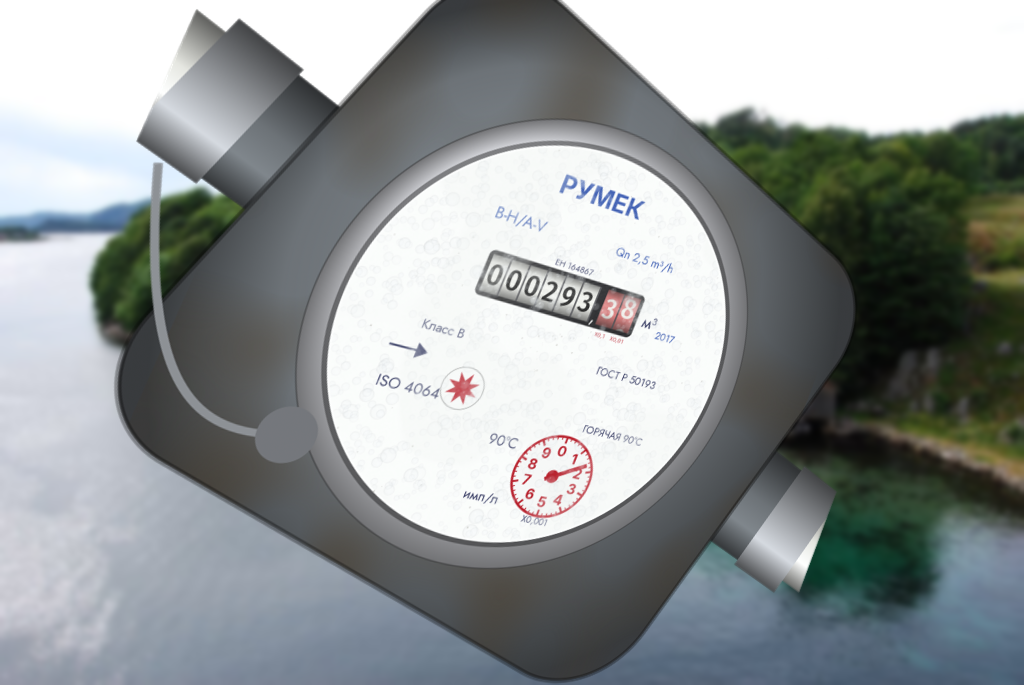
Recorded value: 293.381; m³
